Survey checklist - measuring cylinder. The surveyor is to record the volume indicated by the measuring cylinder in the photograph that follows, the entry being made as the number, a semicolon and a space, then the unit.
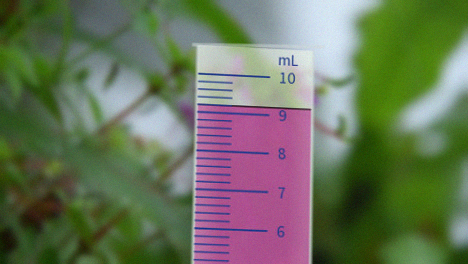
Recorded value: 9.2; mL
